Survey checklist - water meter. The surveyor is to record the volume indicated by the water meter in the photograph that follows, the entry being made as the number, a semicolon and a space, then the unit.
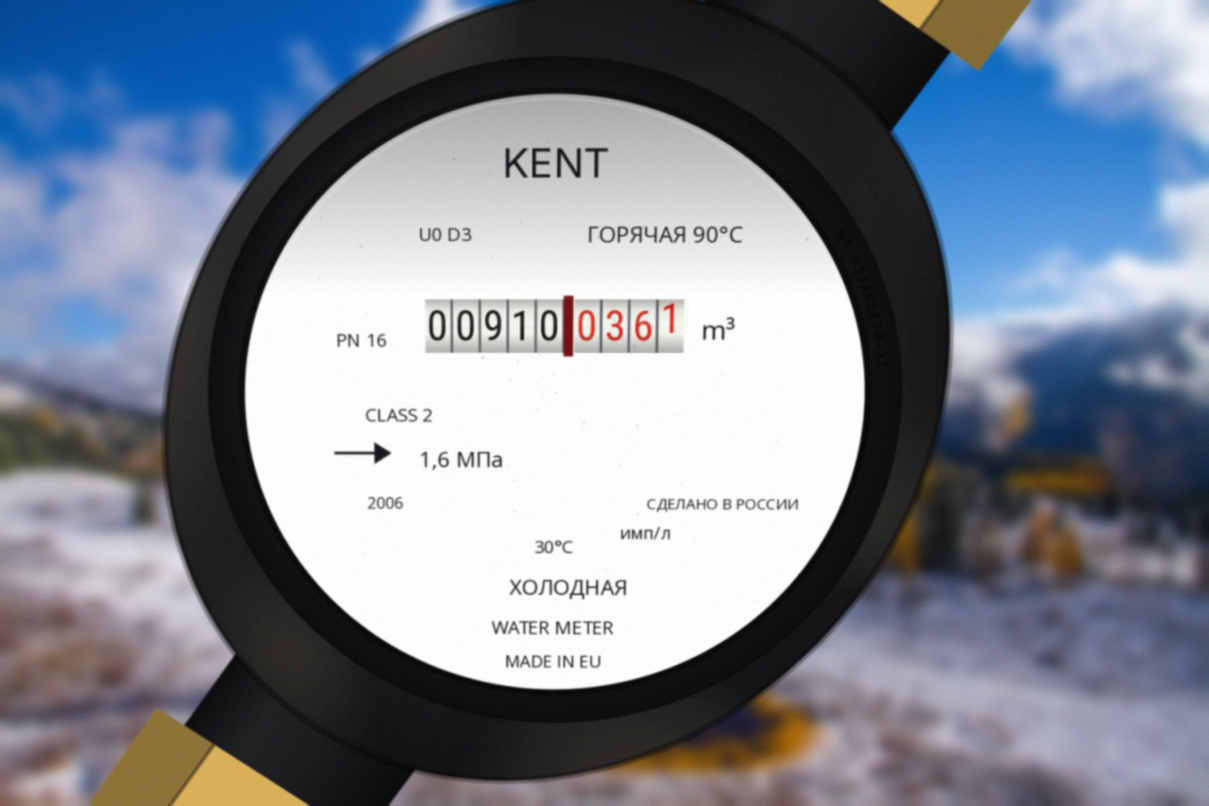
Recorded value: 910.0361; m³
